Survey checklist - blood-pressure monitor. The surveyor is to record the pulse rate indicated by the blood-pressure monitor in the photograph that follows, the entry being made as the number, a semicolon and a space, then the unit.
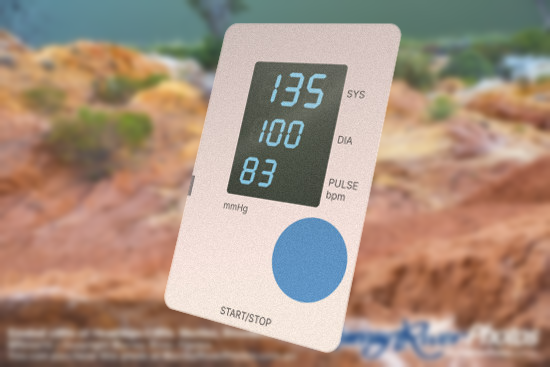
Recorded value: 83; bpm
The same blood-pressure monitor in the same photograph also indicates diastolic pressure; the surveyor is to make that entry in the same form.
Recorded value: 100; mmHg
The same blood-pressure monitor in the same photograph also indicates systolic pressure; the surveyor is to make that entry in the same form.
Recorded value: 135; mmHg
